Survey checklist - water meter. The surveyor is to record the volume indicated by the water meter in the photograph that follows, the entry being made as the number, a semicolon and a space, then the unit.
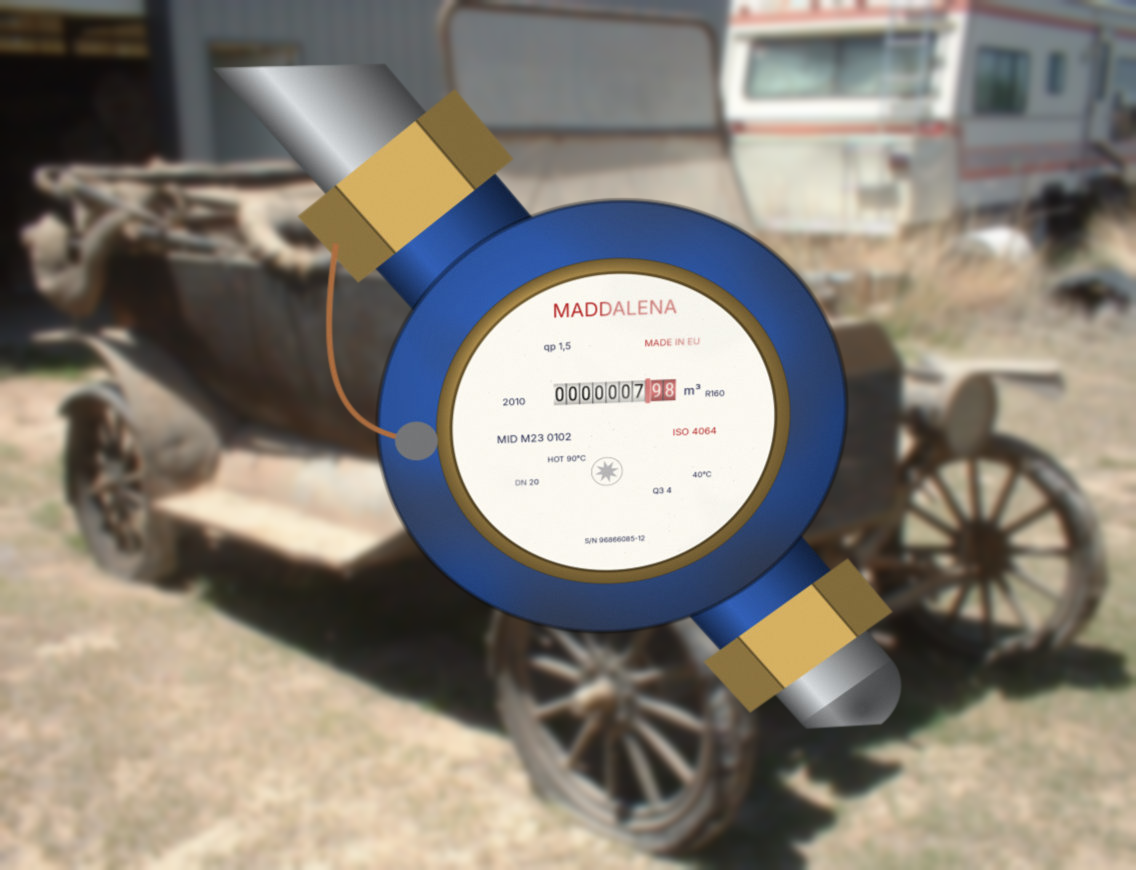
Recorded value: 7.98; m³
